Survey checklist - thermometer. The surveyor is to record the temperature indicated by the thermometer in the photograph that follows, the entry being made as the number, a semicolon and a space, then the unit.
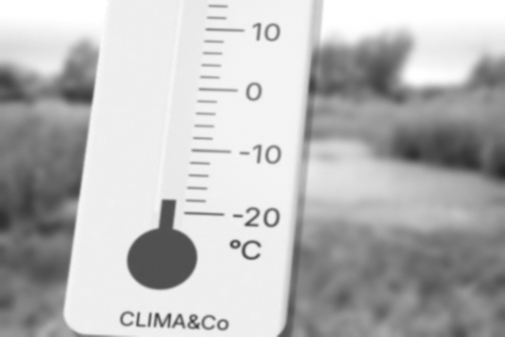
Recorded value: -18; °C
